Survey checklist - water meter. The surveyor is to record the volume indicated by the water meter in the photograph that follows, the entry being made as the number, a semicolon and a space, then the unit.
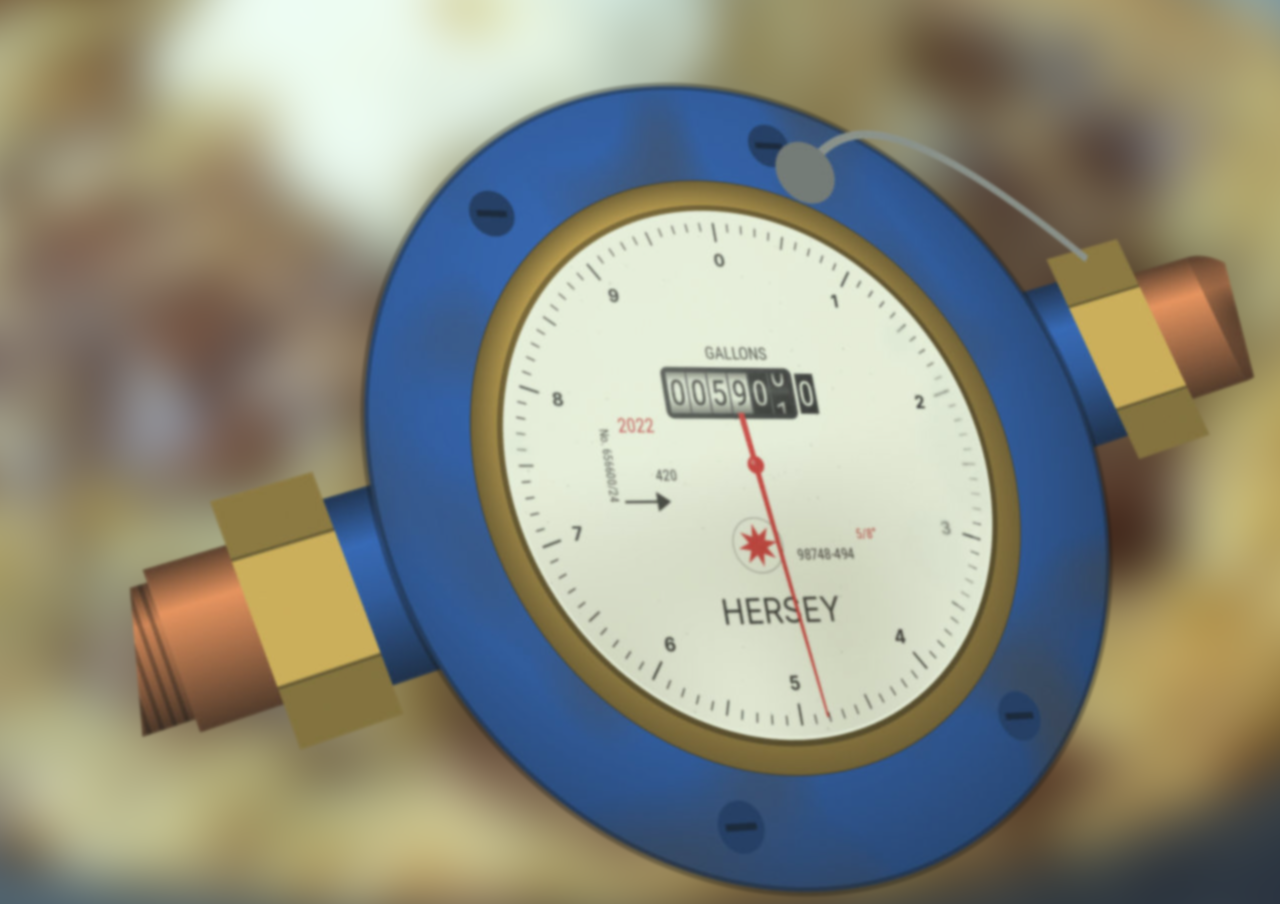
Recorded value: 59004.8; gal
